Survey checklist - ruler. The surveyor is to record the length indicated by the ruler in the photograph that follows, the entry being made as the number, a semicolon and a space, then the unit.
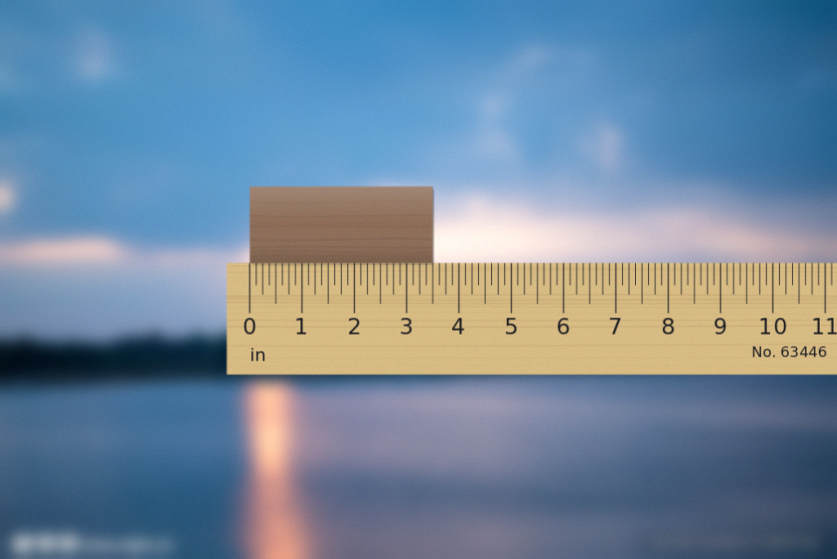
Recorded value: 3.5; in
